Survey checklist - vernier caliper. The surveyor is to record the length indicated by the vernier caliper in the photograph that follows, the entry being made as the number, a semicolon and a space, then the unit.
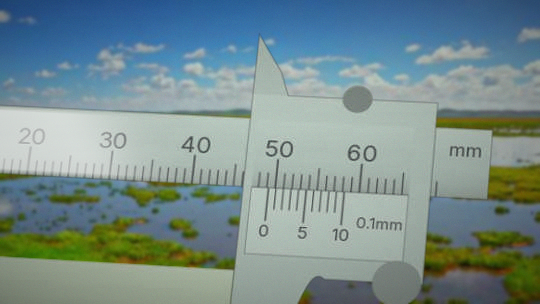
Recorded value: 49.2; mm
